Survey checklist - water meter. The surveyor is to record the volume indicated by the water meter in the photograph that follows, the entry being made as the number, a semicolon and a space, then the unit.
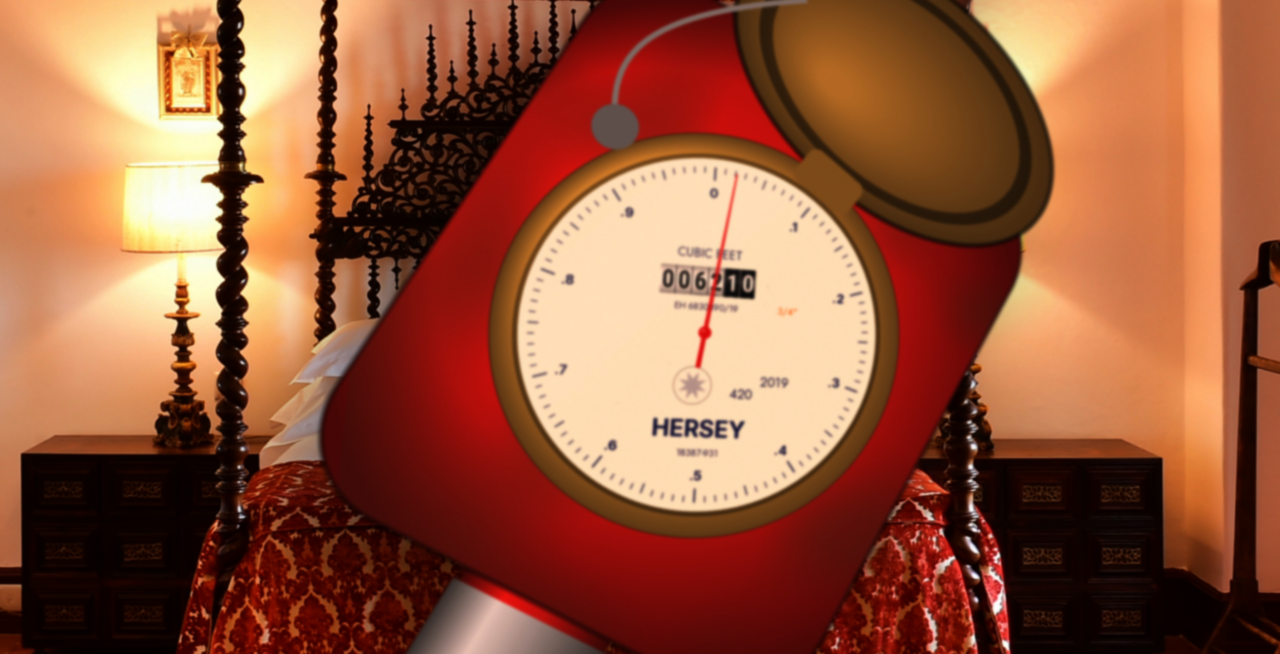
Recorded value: 6210.02; ft³
